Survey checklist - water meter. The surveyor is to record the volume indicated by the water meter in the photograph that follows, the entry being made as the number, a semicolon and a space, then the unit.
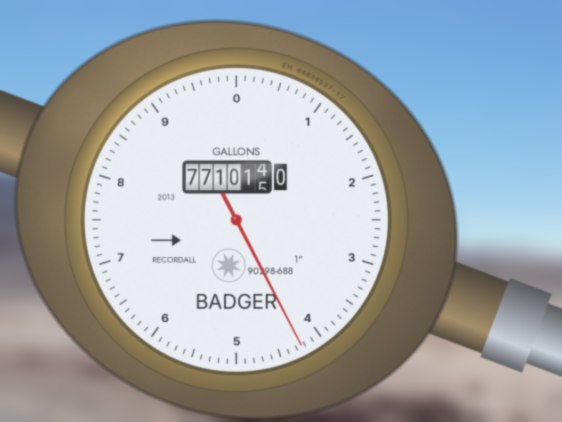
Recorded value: 7710144.2; gal
